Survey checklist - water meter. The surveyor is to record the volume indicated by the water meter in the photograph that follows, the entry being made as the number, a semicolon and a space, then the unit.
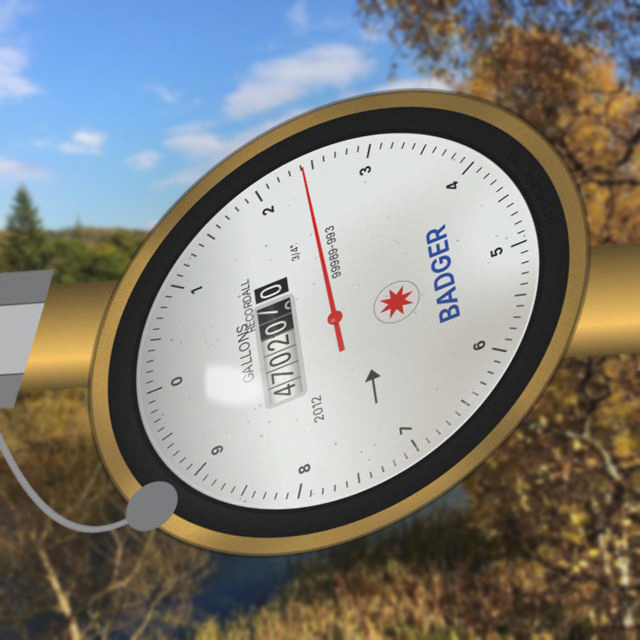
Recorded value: 4702072.4; gal
